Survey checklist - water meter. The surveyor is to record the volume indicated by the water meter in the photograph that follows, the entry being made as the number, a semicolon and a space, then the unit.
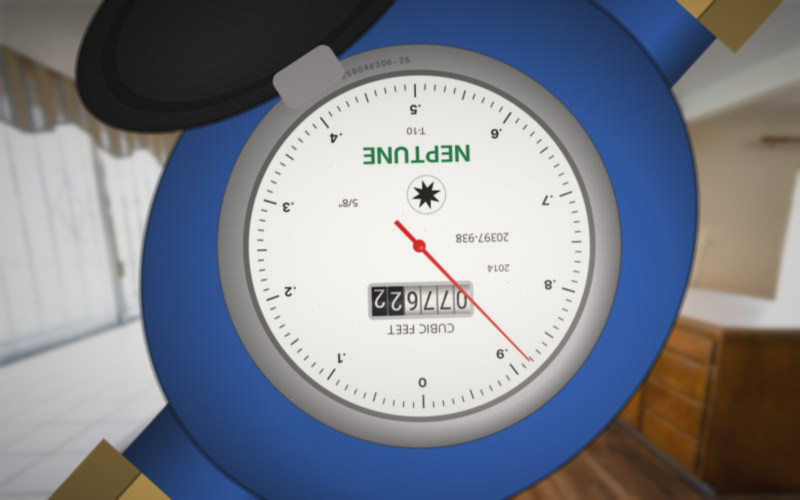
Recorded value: 77621.88; ft³
